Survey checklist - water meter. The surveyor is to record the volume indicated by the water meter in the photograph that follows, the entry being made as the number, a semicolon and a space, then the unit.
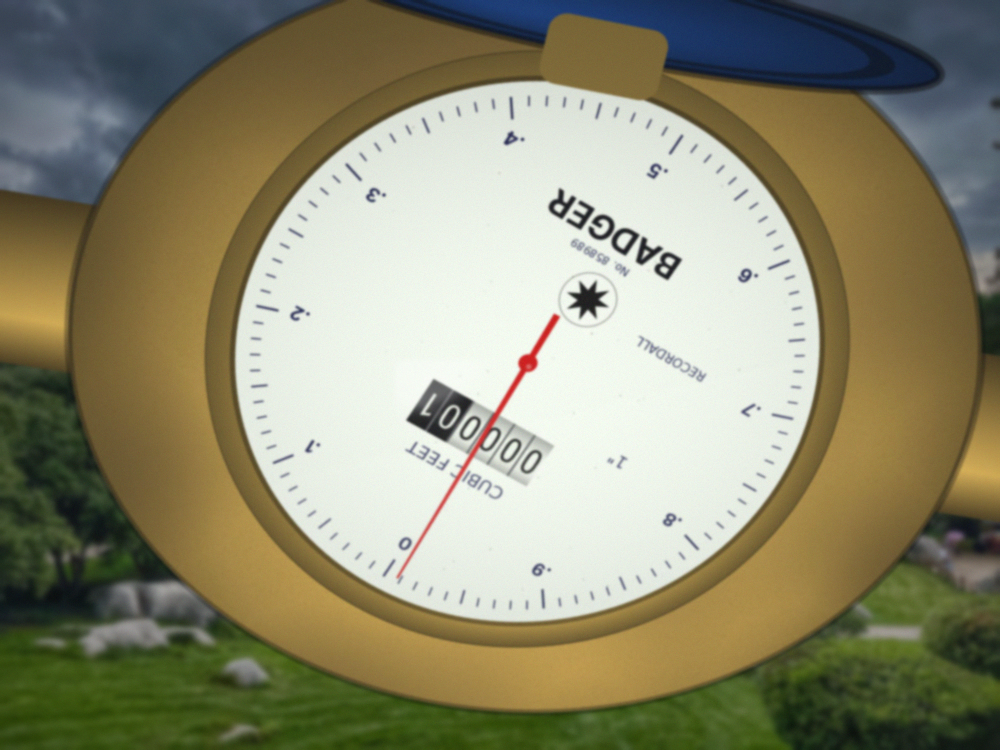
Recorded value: 0.99; ft³
